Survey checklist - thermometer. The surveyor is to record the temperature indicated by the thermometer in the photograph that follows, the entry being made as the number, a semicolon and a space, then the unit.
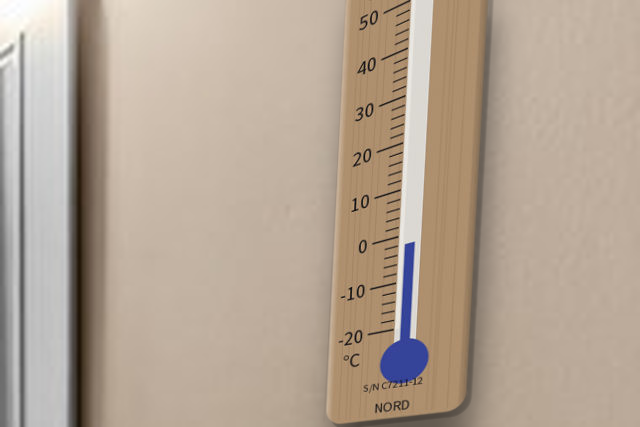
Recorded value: -2; °C
